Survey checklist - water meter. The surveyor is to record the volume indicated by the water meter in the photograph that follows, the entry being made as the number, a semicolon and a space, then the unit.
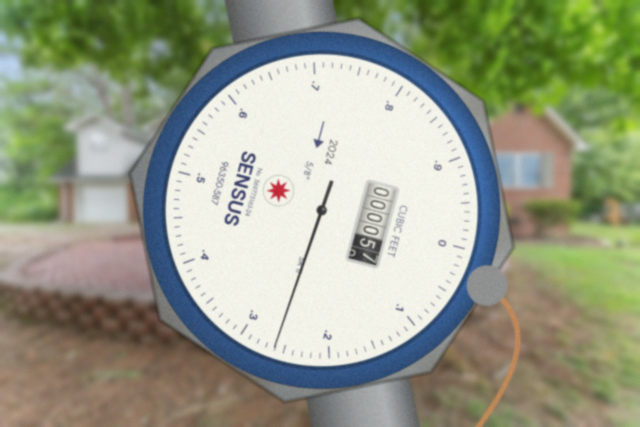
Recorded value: 57.26; ft³
